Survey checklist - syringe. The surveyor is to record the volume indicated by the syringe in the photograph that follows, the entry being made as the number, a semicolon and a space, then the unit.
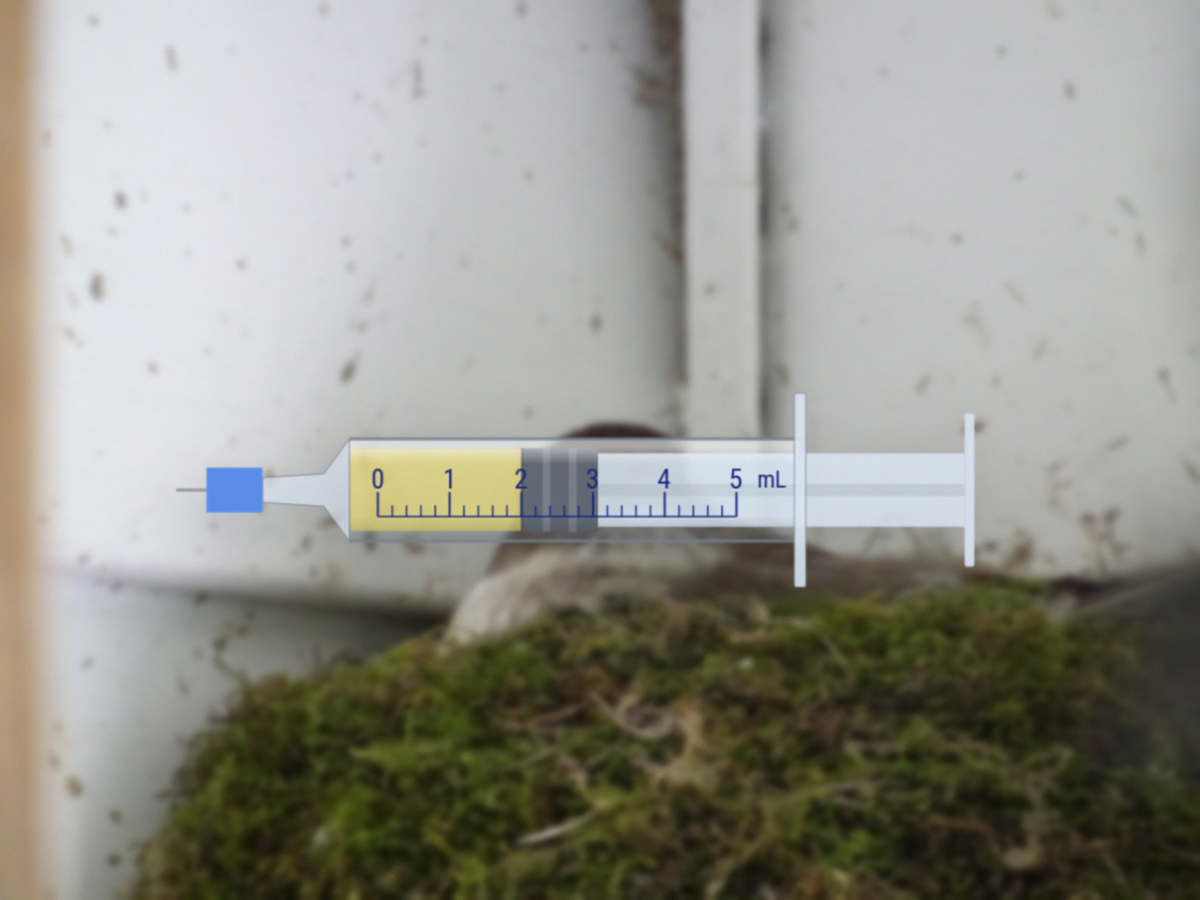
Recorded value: 2; mL
